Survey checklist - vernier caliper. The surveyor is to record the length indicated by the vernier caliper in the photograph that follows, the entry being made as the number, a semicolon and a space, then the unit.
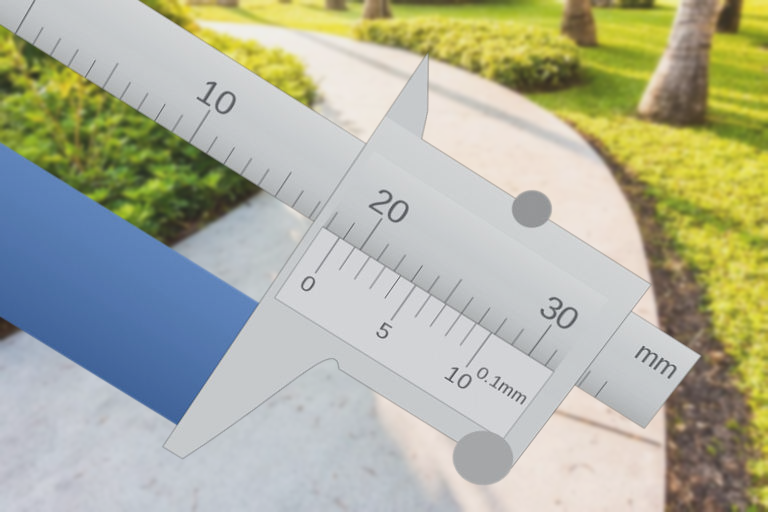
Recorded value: 18.8; mm
